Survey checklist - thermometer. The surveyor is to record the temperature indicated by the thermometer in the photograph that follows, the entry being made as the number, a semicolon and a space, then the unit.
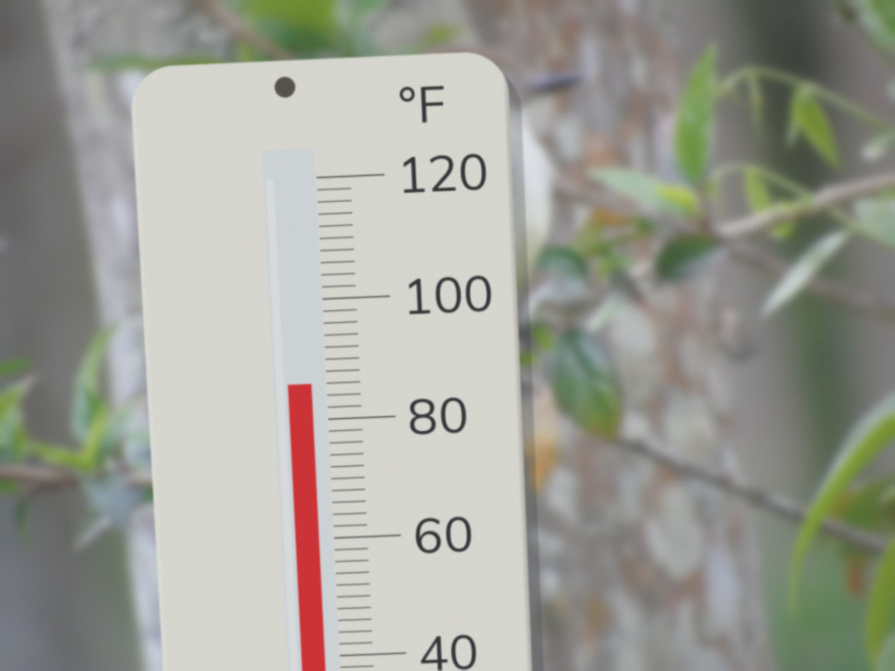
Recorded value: 86; °F
